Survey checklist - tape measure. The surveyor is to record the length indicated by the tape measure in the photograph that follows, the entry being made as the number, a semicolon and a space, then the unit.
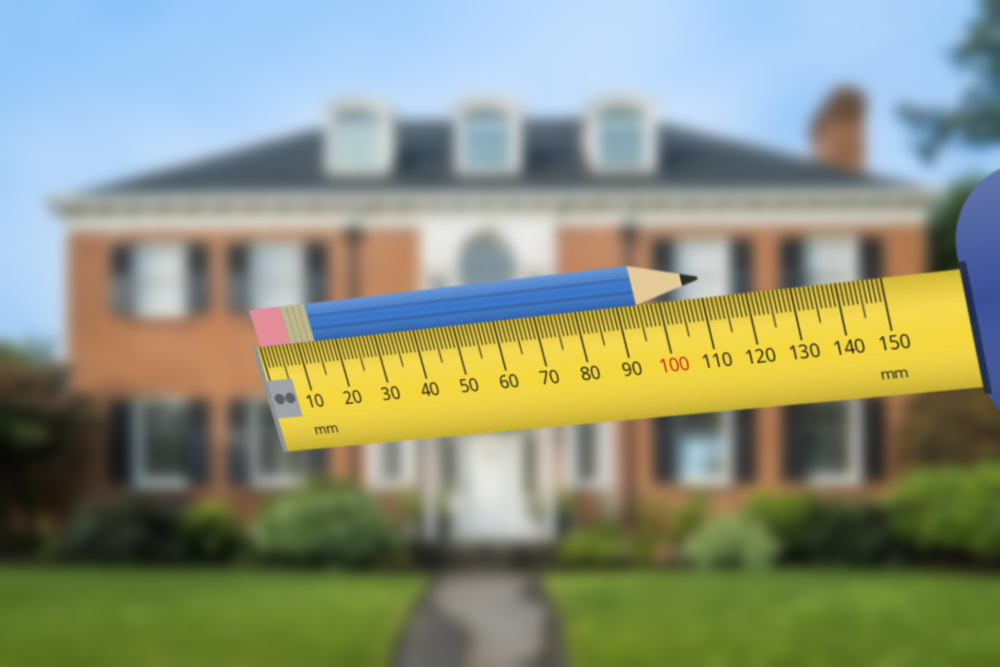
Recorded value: 110; mm
